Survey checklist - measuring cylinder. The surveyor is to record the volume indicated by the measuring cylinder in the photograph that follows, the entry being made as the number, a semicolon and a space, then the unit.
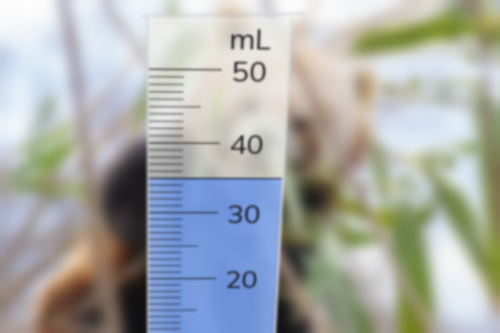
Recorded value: 35; mL
